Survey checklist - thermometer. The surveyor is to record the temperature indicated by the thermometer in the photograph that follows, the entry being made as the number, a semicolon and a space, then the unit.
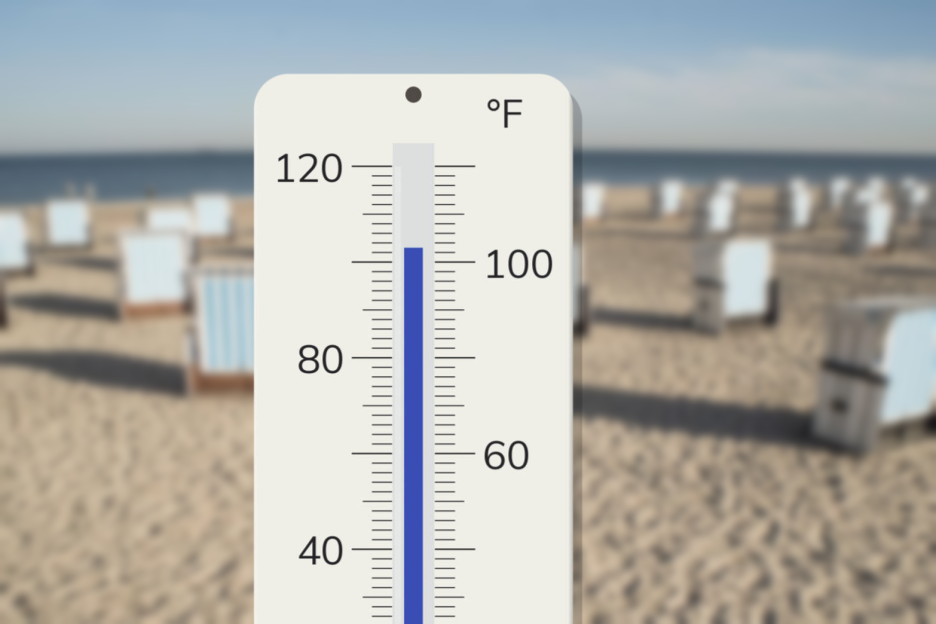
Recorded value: 103; °F
